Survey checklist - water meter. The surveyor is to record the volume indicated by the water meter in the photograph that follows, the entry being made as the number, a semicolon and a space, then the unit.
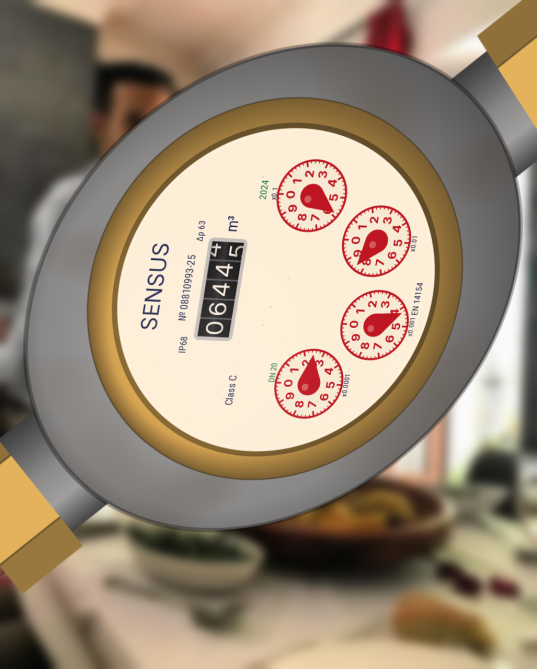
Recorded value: 6444.5842; m³
